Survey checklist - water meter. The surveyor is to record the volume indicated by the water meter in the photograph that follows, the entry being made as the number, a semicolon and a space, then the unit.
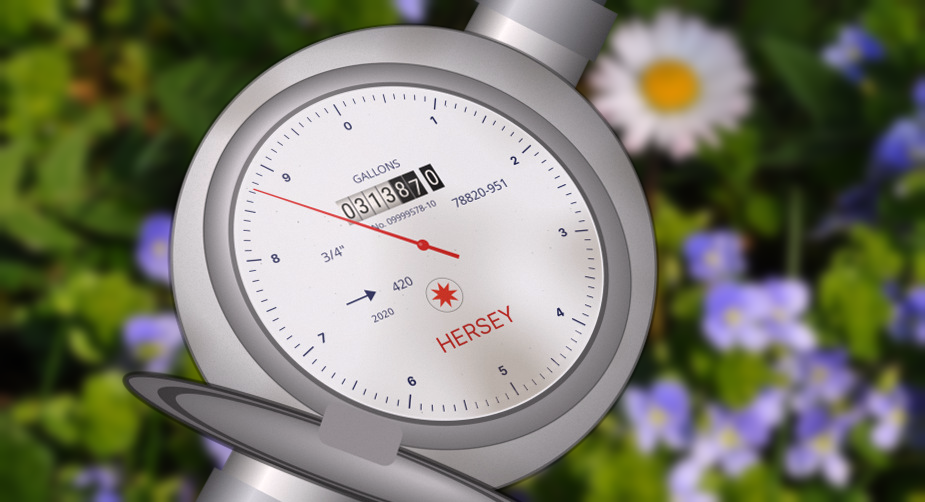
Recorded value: 313868.7; gal
